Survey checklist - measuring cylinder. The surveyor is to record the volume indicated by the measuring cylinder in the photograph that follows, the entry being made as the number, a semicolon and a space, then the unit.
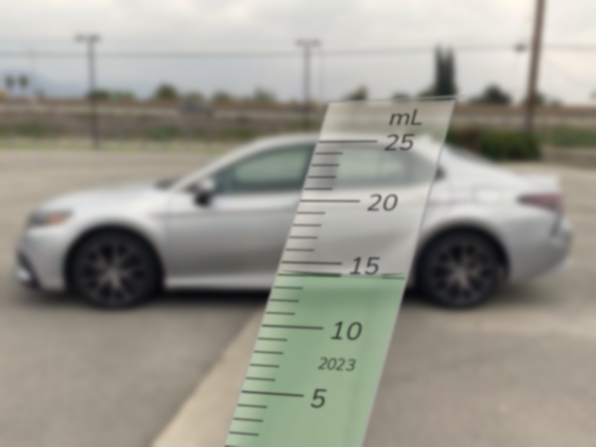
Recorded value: 14; mL
